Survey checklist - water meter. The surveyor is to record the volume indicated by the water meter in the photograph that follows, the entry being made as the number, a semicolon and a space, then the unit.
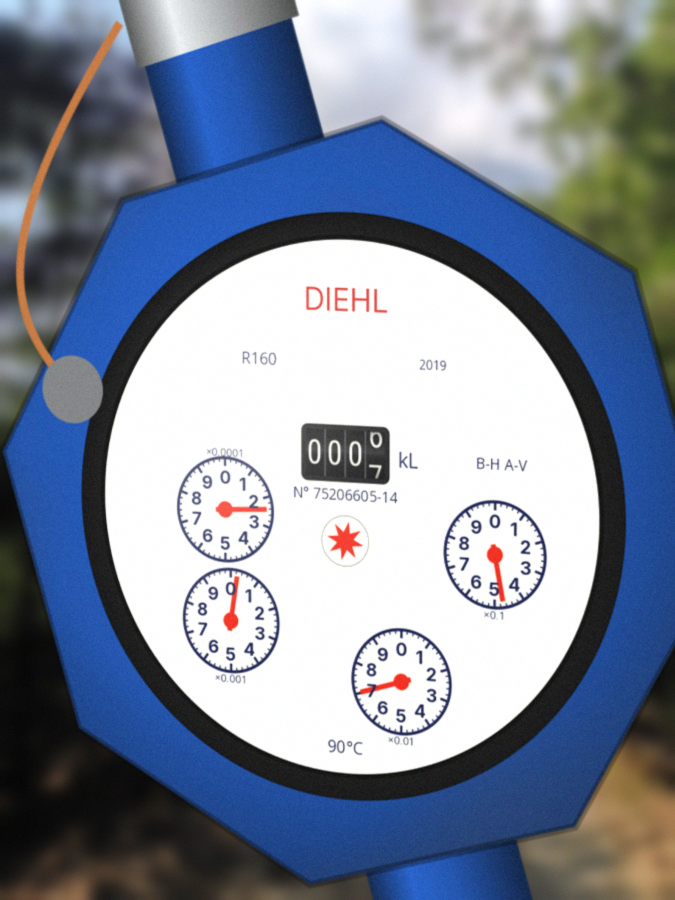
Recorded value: 6.4702; kL
